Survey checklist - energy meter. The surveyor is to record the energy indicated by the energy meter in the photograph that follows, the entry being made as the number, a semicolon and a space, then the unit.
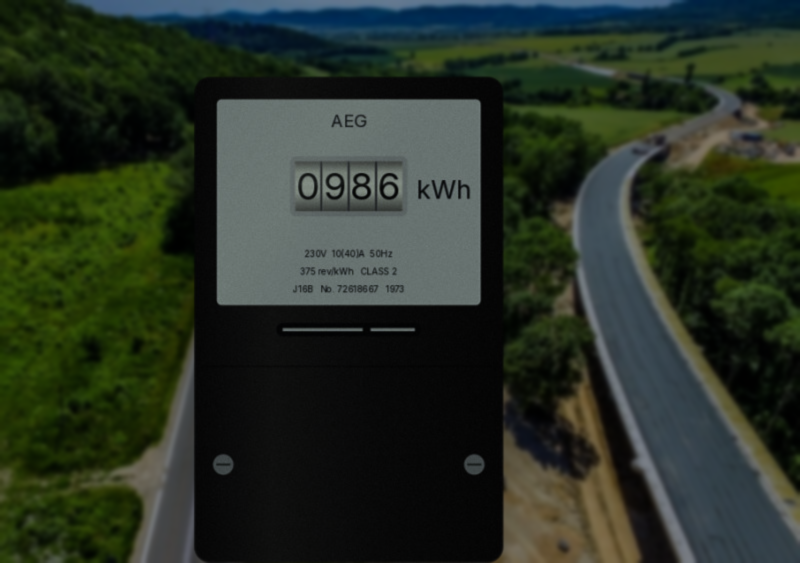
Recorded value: 986; kWh
